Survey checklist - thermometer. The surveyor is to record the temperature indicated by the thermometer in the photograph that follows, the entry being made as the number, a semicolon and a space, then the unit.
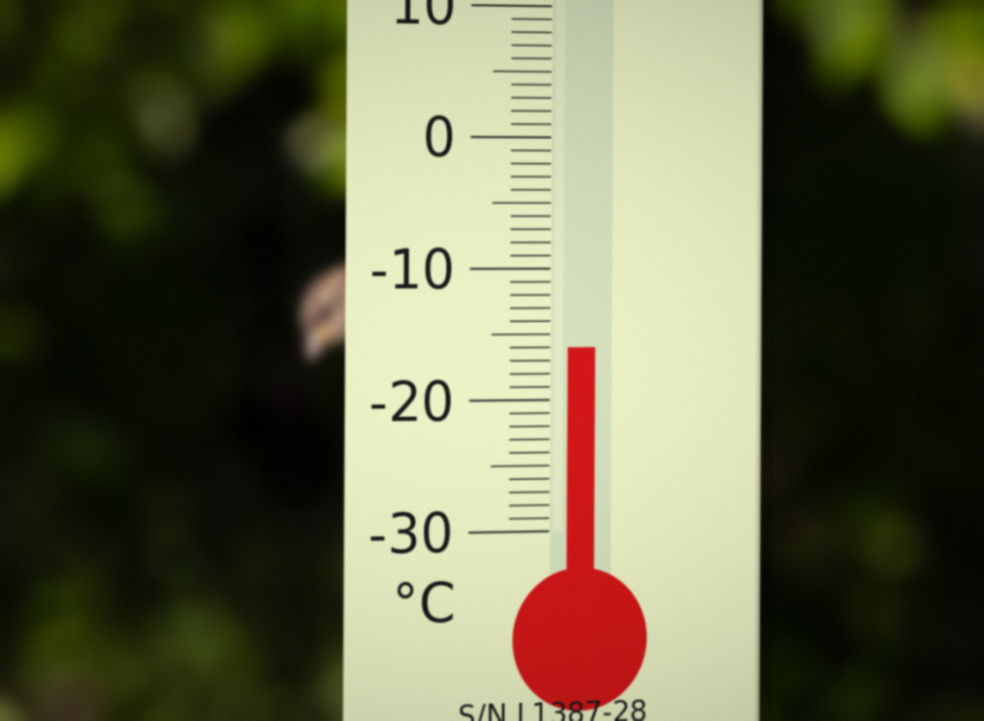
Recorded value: -16; °C
